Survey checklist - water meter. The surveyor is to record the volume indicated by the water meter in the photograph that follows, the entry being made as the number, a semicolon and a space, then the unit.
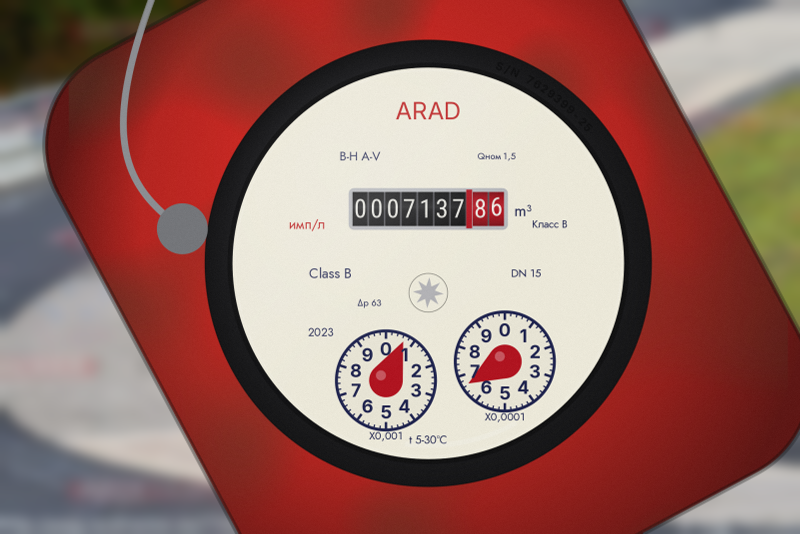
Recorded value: 7137.8606; m³
